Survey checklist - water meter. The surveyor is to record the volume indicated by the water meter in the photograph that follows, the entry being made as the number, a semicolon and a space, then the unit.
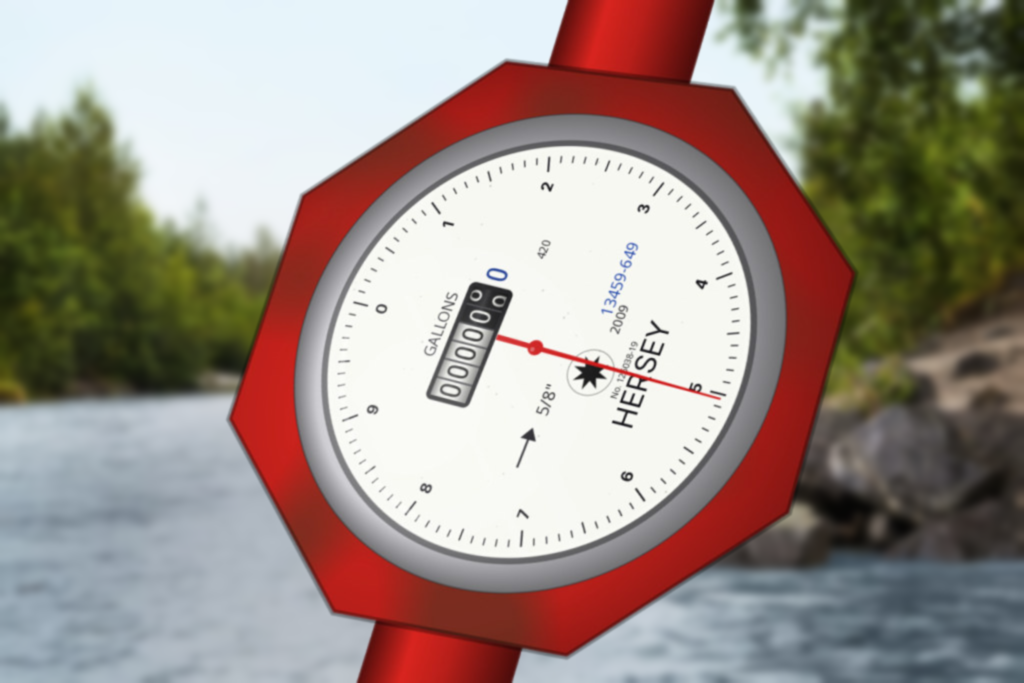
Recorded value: 85.0; gal
